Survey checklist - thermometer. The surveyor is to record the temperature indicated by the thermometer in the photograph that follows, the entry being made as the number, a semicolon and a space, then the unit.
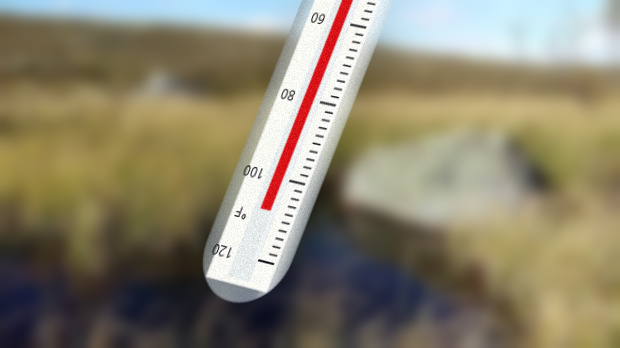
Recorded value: 108; °F
